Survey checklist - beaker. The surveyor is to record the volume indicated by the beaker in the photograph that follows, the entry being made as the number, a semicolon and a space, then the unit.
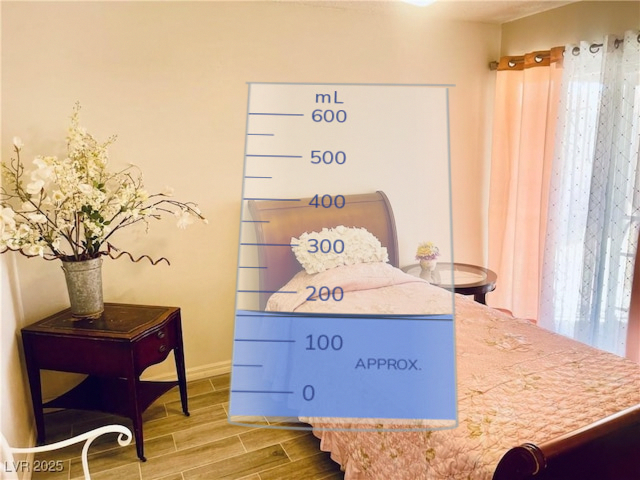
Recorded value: 150; mL
